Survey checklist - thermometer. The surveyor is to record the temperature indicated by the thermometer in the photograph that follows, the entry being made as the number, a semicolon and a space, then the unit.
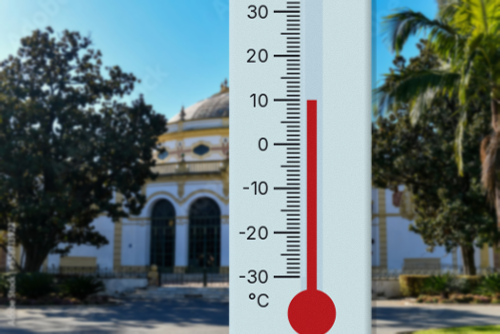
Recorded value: 10; °C
